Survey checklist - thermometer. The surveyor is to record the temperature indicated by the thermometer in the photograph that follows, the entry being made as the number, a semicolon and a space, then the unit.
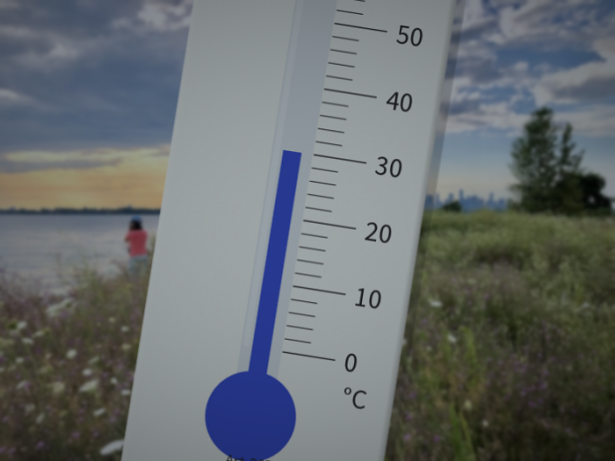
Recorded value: 30; °C
